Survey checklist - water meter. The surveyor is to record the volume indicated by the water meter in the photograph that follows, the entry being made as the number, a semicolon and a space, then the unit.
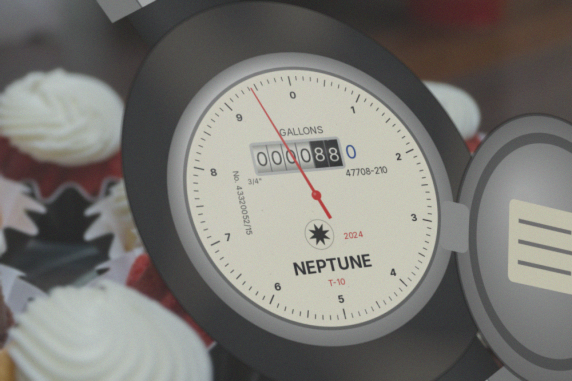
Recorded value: 879.4; gal
